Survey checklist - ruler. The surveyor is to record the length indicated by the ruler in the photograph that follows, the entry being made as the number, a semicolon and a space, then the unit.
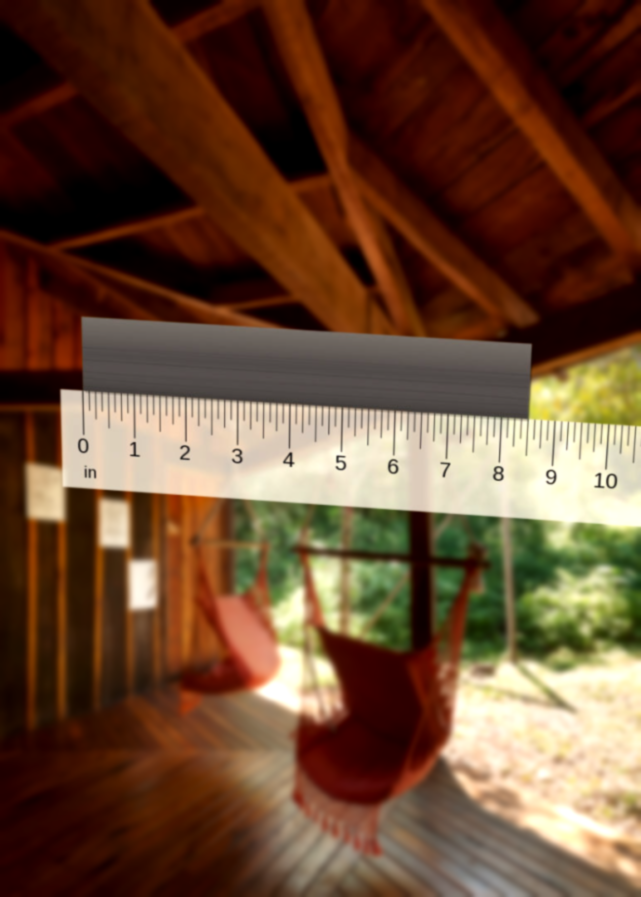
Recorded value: 8.5; in
